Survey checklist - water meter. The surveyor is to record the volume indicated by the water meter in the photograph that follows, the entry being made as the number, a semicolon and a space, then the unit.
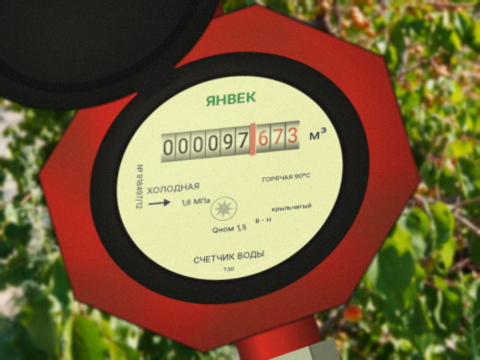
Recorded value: 97.673; m³
